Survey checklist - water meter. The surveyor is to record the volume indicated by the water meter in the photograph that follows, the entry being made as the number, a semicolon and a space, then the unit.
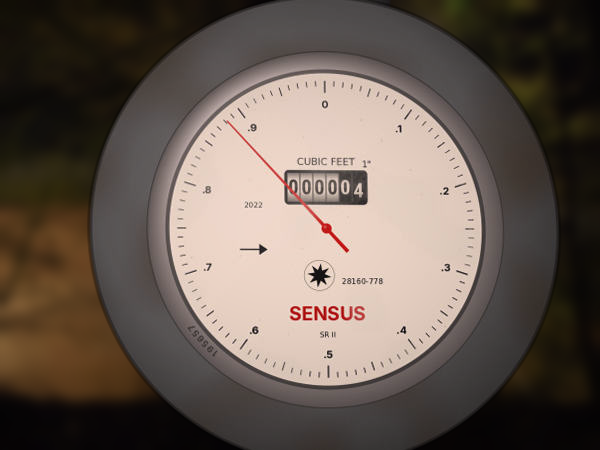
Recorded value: 3.88; ft³
